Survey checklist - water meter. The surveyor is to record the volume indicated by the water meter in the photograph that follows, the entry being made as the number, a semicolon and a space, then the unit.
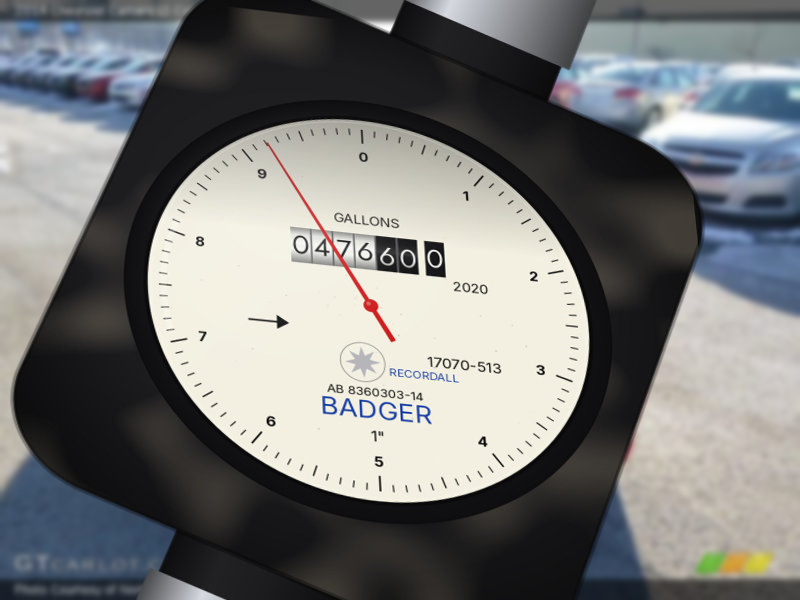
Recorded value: 476599.2; gal
